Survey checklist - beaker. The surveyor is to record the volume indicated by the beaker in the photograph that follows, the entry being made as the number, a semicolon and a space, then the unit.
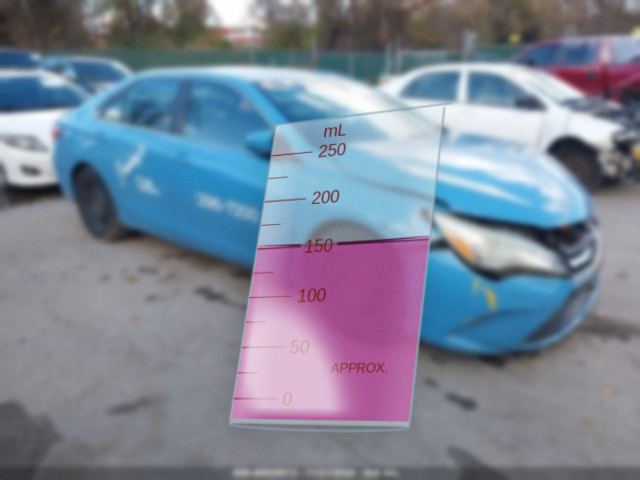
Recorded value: 150; mL
